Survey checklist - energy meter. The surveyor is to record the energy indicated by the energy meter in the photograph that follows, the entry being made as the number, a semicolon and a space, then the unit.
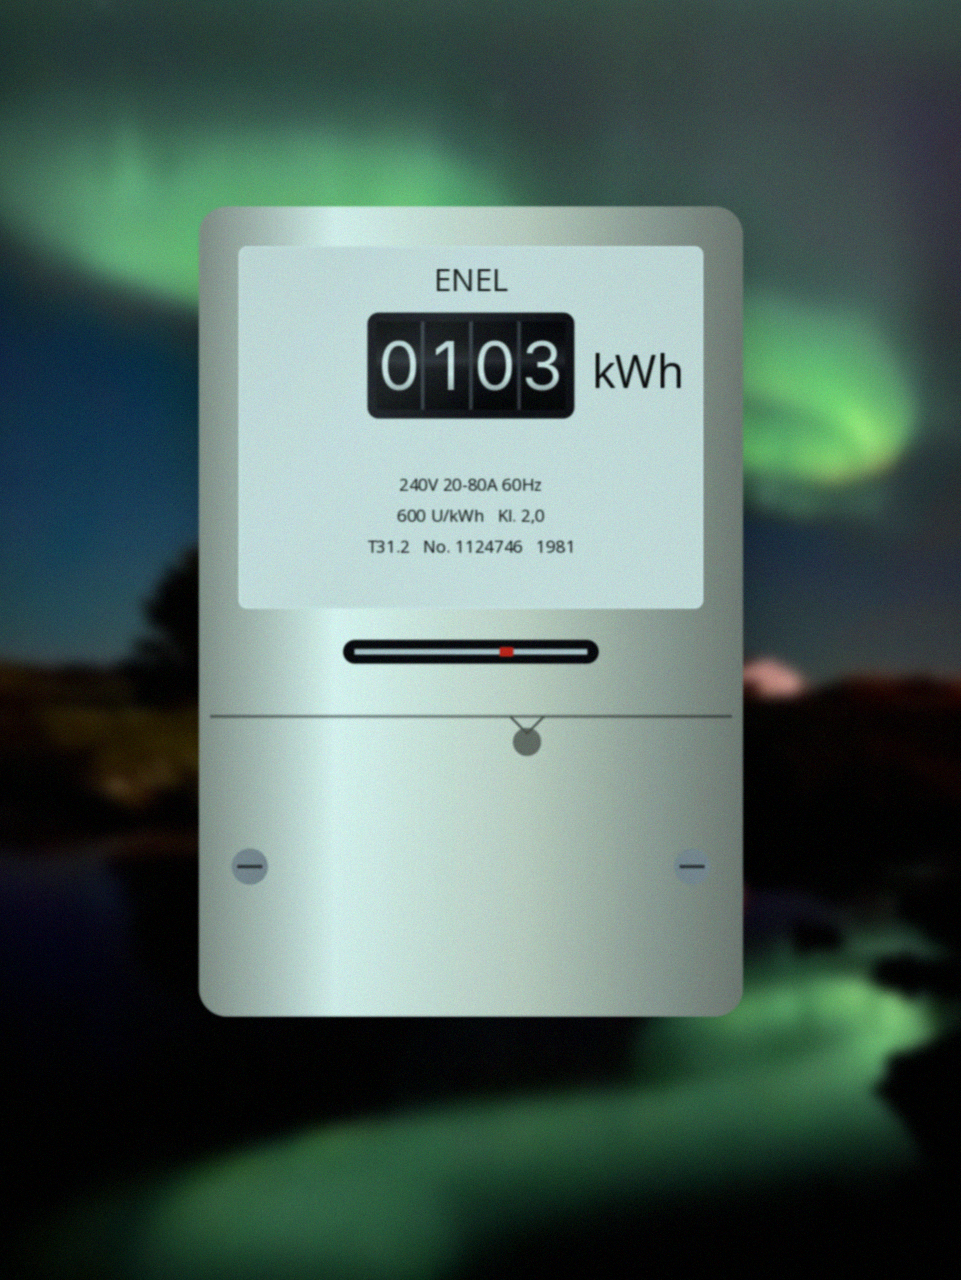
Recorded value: 103; kWh
